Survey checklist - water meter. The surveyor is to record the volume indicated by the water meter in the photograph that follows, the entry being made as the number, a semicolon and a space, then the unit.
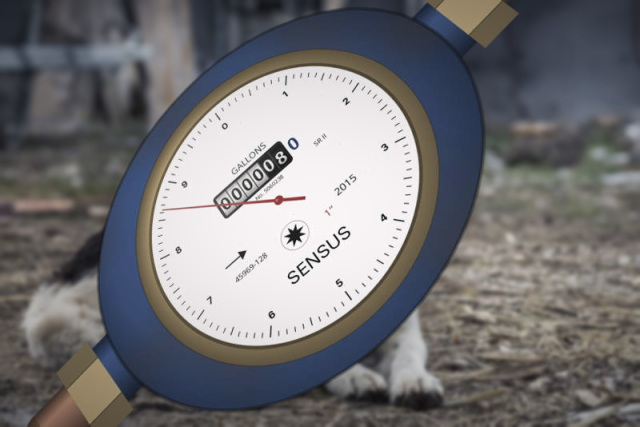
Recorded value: 78.6; gal
